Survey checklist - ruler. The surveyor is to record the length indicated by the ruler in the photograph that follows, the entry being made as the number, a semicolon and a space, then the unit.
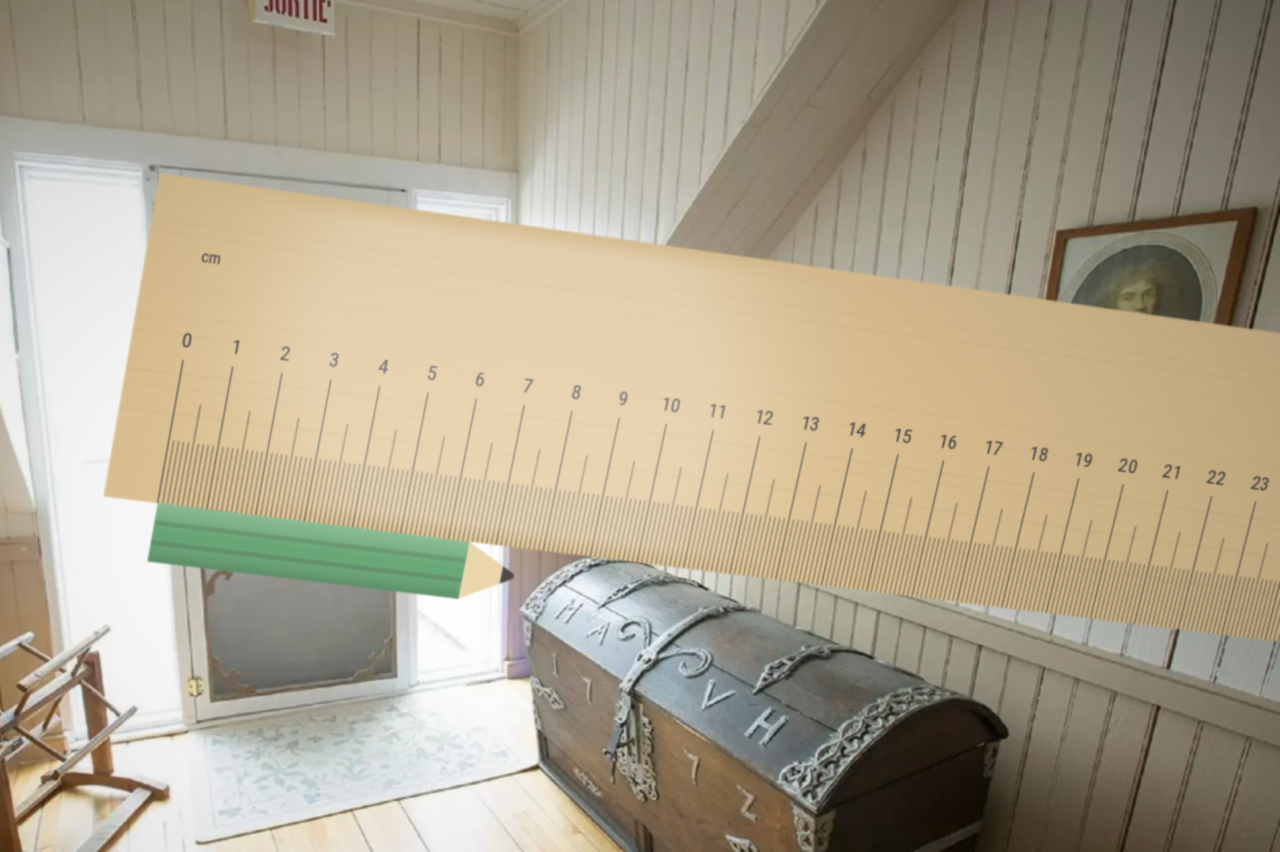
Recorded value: 7.5; cm
